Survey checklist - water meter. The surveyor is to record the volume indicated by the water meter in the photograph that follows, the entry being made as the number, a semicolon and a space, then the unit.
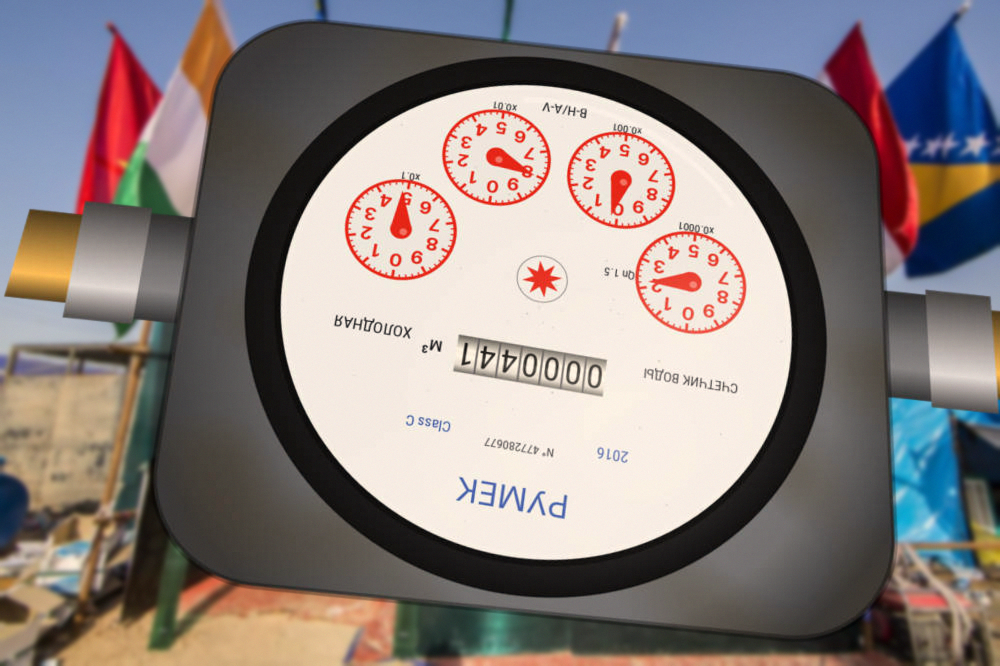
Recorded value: 441.4802; m³
